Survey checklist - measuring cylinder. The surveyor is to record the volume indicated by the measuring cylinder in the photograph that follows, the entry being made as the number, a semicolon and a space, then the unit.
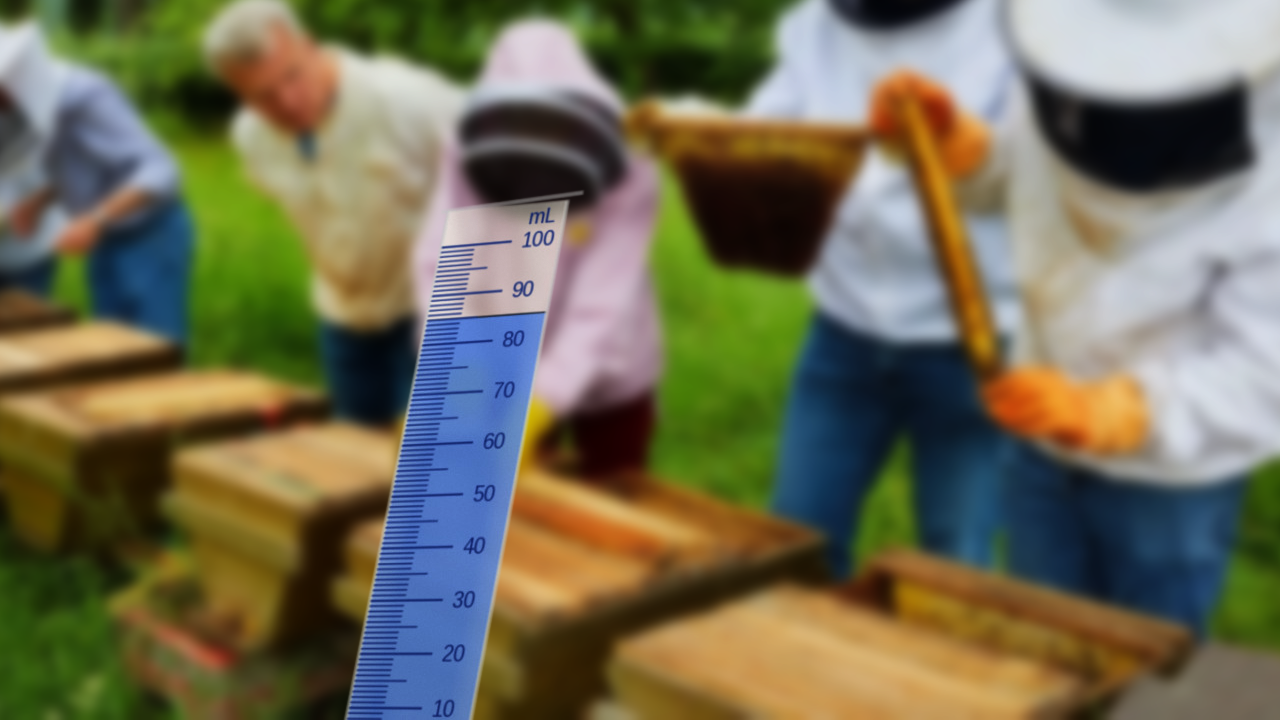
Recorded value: 85; mL
